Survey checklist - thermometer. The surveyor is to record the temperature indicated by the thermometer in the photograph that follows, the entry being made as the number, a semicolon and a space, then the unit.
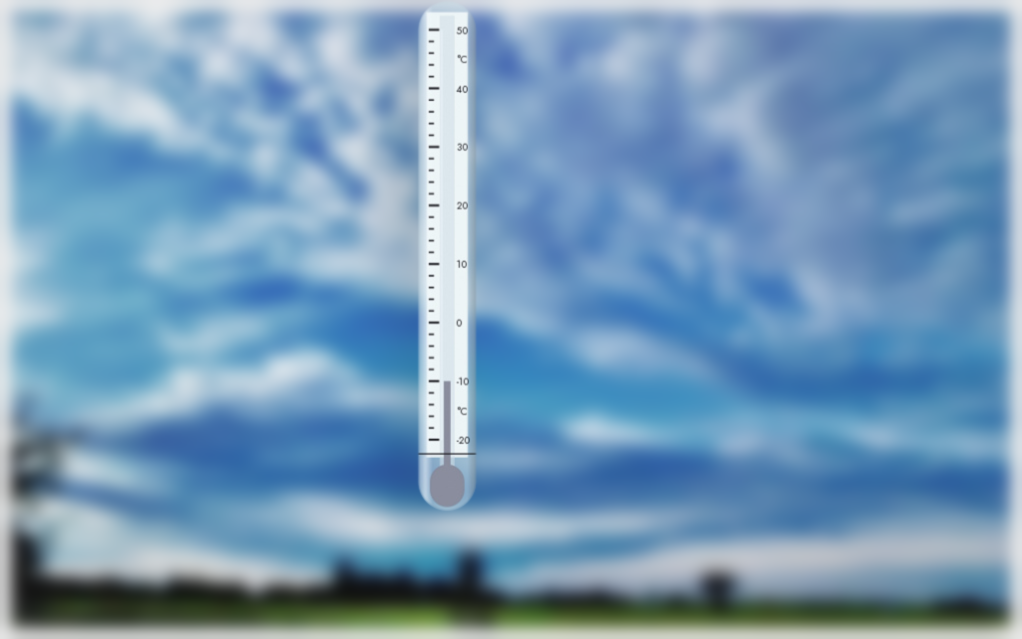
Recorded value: -10; °C
